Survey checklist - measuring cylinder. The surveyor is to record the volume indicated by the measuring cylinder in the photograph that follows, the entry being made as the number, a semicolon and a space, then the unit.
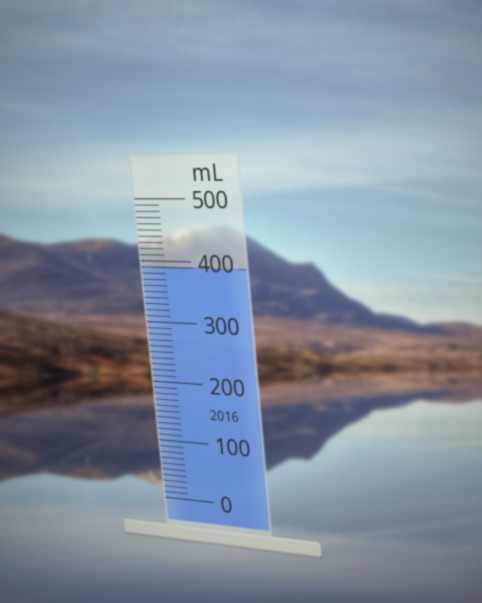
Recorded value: 390; mL
